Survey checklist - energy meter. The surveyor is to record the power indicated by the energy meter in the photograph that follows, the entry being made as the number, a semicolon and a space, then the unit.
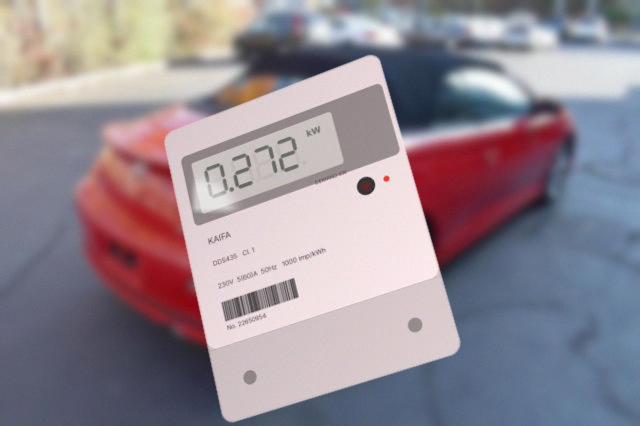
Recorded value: 0.272; kW
